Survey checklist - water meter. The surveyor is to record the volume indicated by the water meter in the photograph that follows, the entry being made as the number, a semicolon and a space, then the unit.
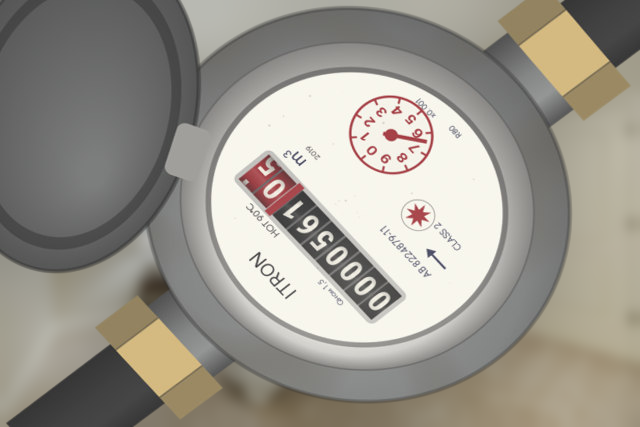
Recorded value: 561.046; m³
